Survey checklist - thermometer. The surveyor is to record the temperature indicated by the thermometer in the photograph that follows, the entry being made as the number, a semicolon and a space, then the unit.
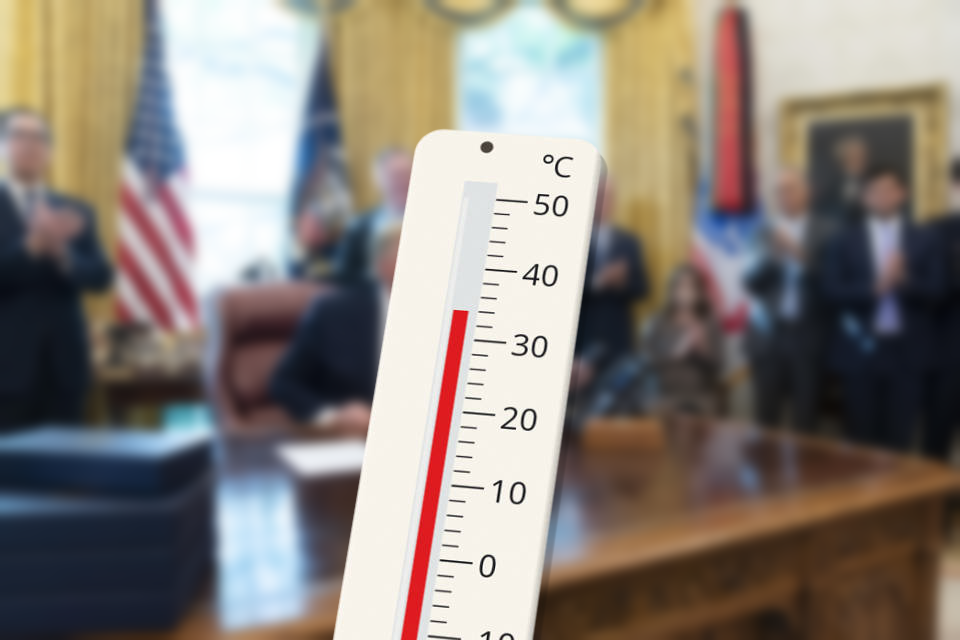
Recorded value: 34; °C
